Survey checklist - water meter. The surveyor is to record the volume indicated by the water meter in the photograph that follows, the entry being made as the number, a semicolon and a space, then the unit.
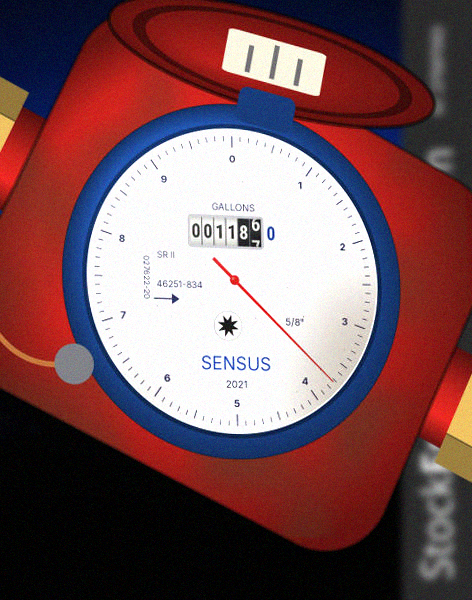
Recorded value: 11863.7; gal
